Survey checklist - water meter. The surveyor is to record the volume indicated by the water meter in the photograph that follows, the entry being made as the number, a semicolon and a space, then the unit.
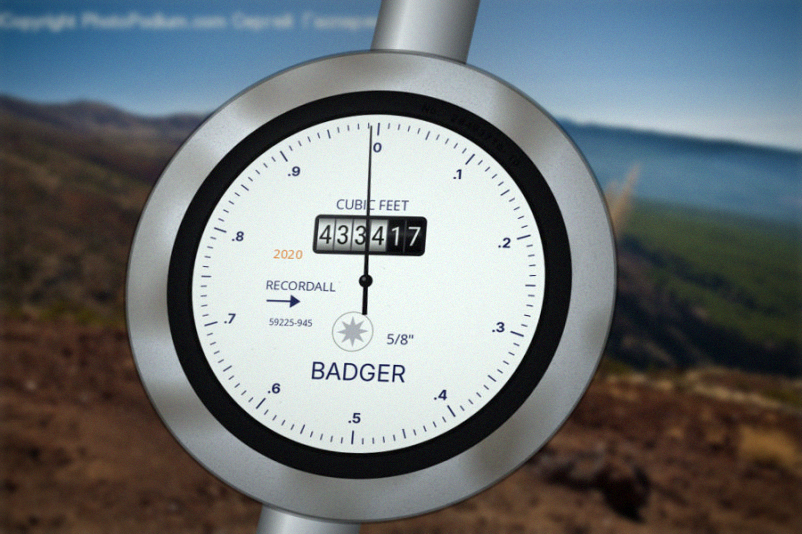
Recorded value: 433416.99; ft³
